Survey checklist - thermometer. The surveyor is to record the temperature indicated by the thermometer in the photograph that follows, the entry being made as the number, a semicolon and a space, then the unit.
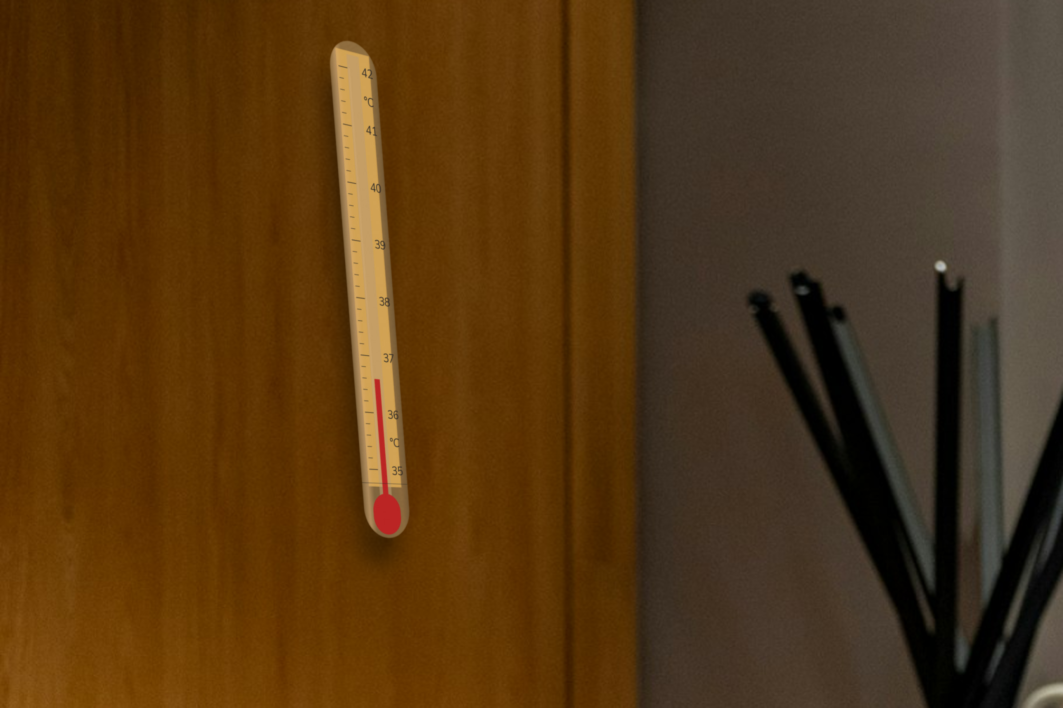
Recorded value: 36.6; °C
